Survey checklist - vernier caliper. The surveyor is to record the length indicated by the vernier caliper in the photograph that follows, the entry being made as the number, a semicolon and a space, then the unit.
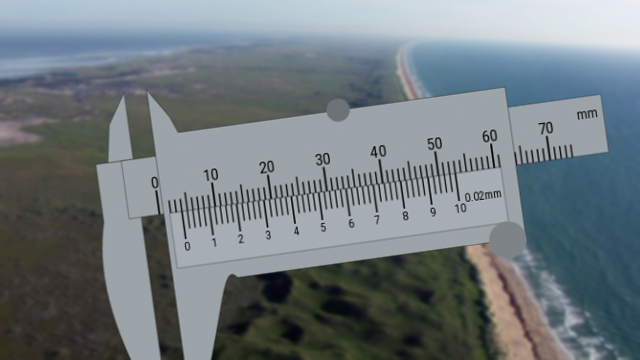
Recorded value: 4.0; mm
